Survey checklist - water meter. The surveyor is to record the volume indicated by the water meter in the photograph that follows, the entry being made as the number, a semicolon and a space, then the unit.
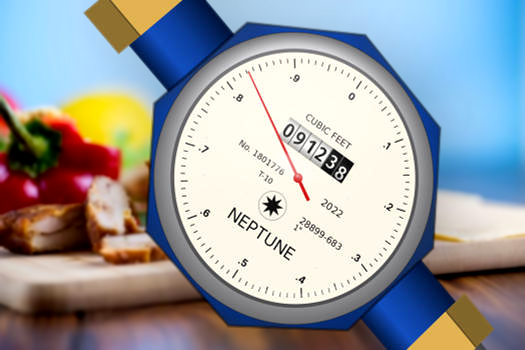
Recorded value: 91237.83; ft³
